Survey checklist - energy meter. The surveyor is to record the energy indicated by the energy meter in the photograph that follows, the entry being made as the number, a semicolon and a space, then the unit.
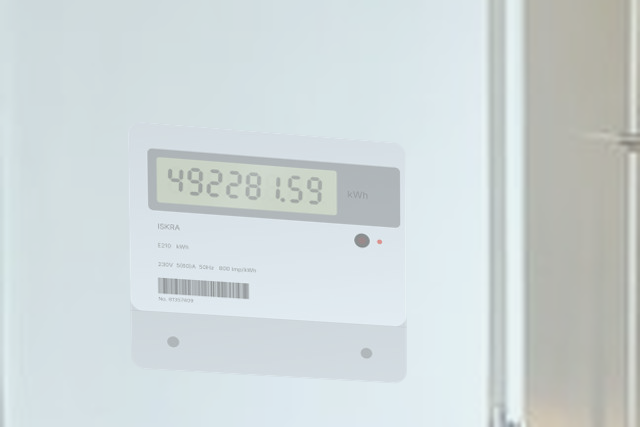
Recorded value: 492281.59; kWh
